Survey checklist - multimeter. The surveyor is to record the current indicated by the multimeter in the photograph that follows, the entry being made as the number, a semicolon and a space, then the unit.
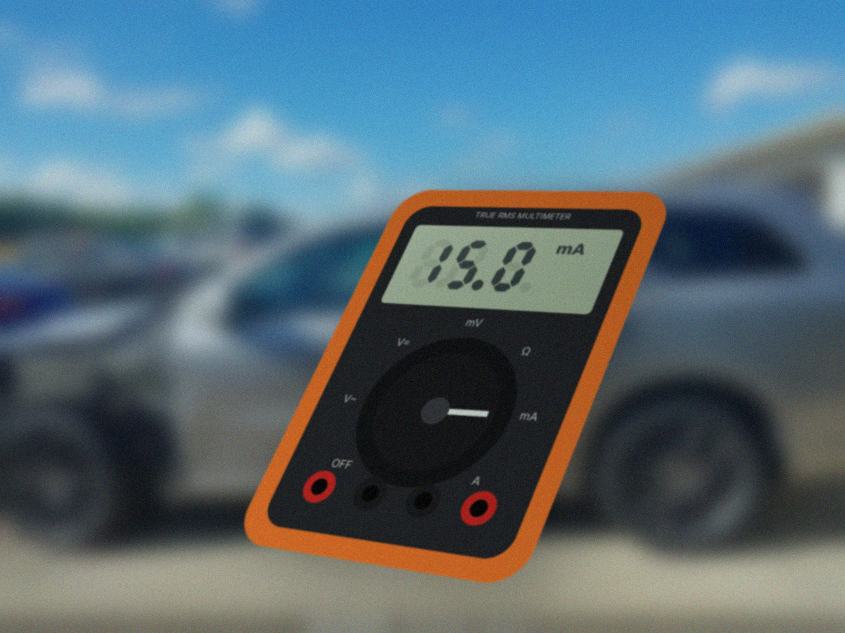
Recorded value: 15.0; mA
